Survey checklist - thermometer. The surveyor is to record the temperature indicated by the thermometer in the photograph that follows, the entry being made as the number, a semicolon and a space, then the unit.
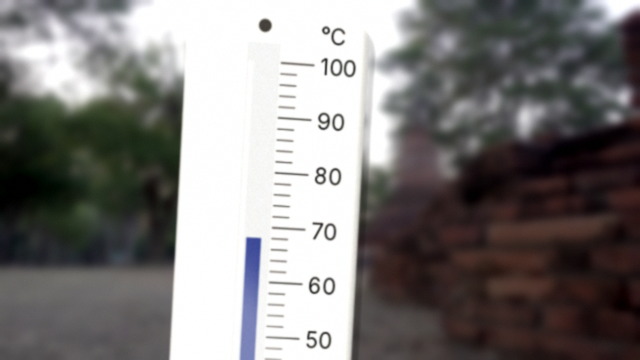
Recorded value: 68; °C
